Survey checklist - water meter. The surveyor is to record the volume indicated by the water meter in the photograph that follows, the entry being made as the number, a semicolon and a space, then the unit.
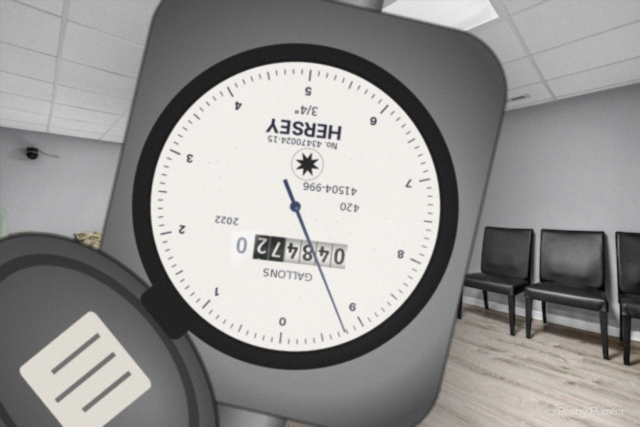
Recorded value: 484719.2; gal
